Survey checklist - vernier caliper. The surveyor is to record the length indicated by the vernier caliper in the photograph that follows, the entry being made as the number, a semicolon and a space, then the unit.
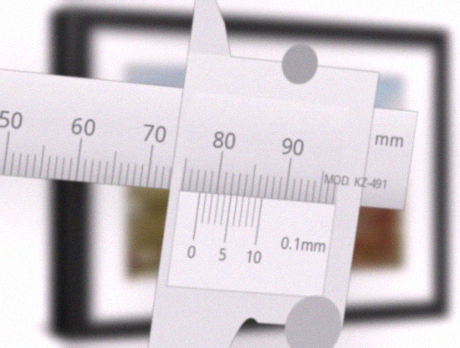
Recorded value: 77.6; mm
